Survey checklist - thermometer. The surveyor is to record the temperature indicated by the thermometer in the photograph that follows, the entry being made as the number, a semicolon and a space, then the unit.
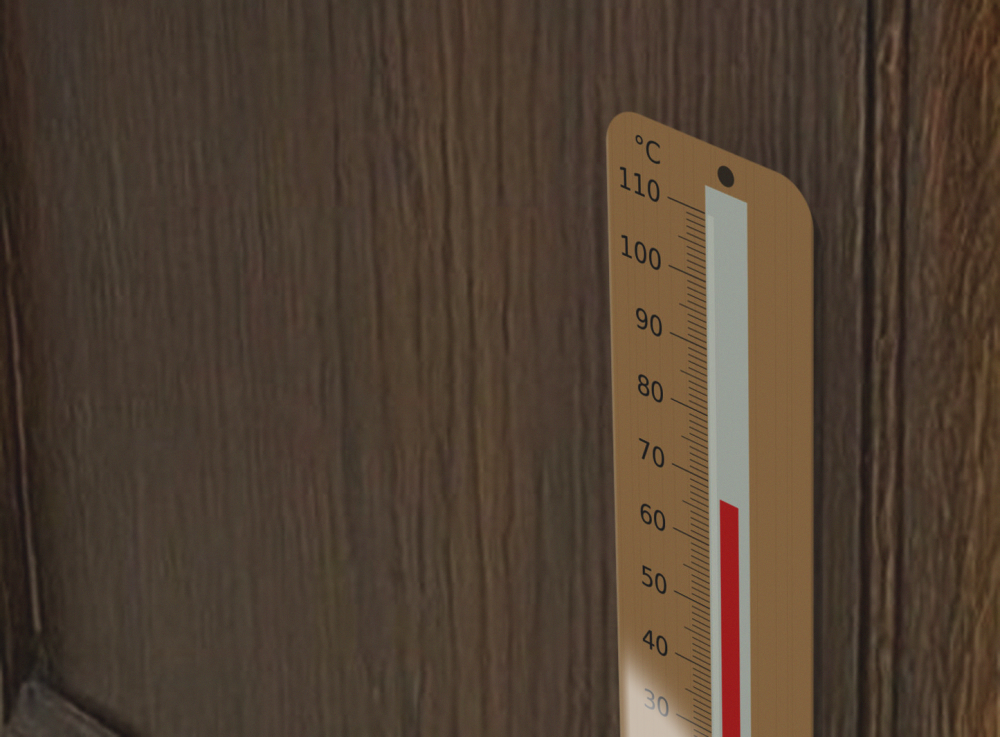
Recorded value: 68; °C
